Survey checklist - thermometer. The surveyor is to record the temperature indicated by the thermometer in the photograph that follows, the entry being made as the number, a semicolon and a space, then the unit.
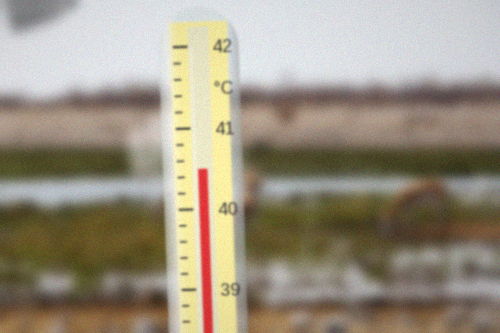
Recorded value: 40.5; °C
